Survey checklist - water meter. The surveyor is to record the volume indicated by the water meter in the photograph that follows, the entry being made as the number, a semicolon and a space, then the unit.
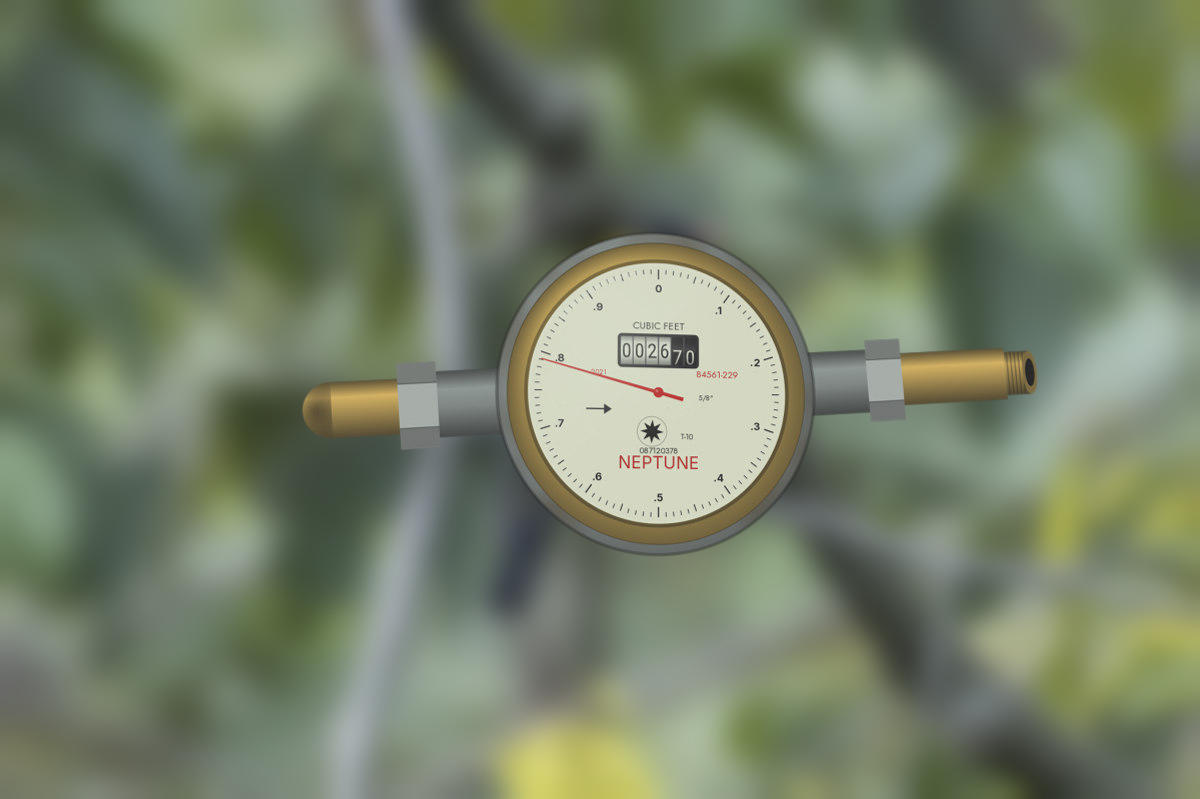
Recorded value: 2669.79; ft³
